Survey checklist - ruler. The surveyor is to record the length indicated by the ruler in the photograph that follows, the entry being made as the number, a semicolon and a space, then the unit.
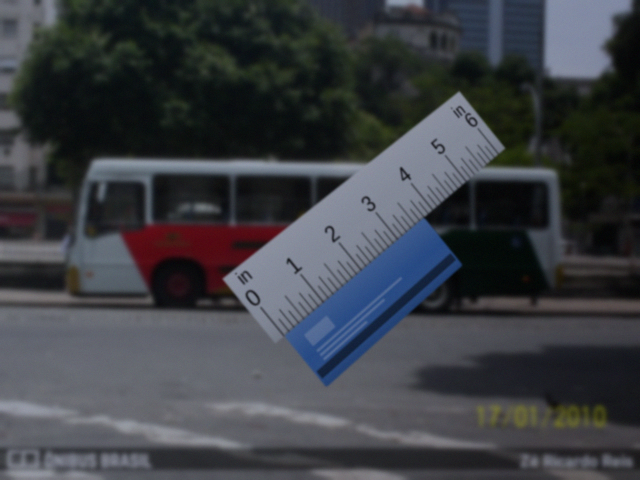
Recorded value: 3.75; in
